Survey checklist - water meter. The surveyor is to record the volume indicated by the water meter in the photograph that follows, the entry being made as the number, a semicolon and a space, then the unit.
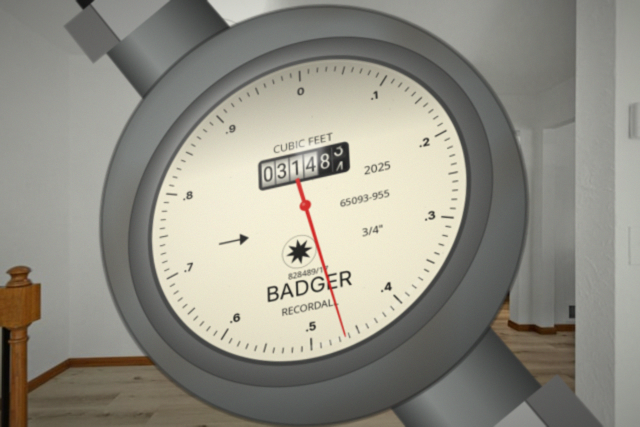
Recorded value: 31483.46; ft³
